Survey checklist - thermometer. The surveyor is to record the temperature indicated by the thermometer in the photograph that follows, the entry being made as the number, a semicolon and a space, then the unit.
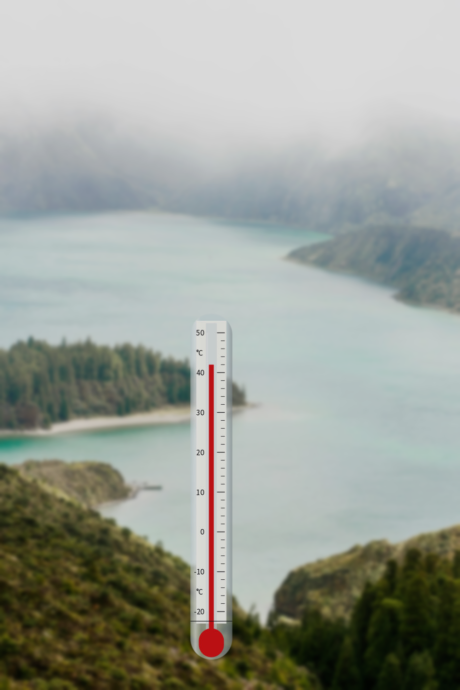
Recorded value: 42; °C
